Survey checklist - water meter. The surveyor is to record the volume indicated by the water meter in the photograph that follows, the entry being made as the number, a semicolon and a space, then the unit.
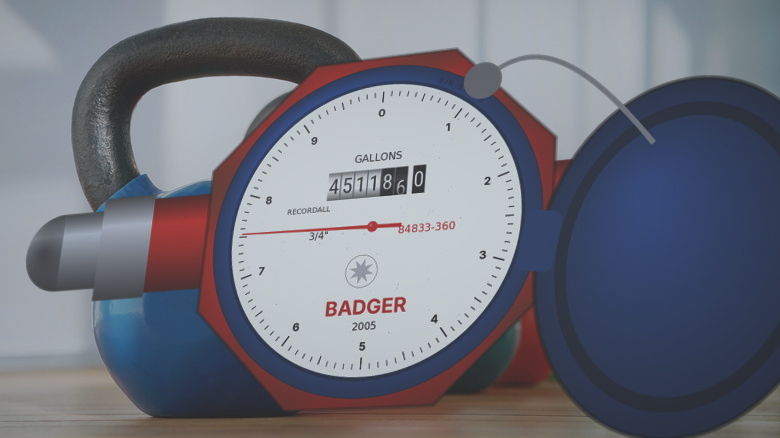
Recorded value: 4511857.5; gal
